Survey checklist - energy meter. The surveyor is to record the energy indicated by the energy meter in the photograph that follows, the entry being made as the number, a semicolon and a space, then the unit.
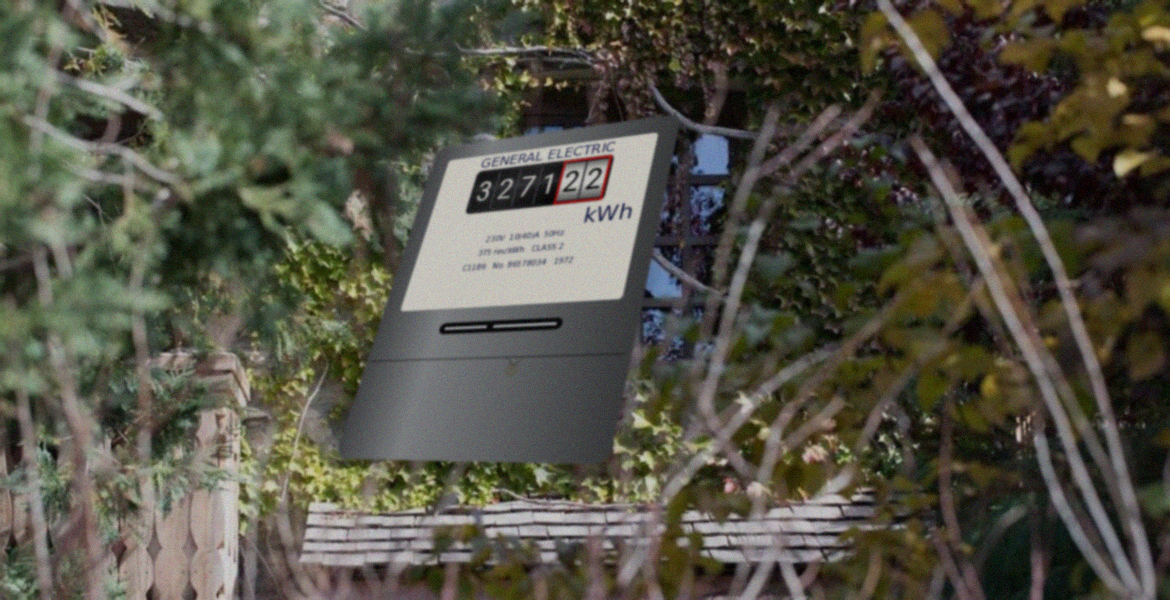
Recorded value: 3271.22; kWh
